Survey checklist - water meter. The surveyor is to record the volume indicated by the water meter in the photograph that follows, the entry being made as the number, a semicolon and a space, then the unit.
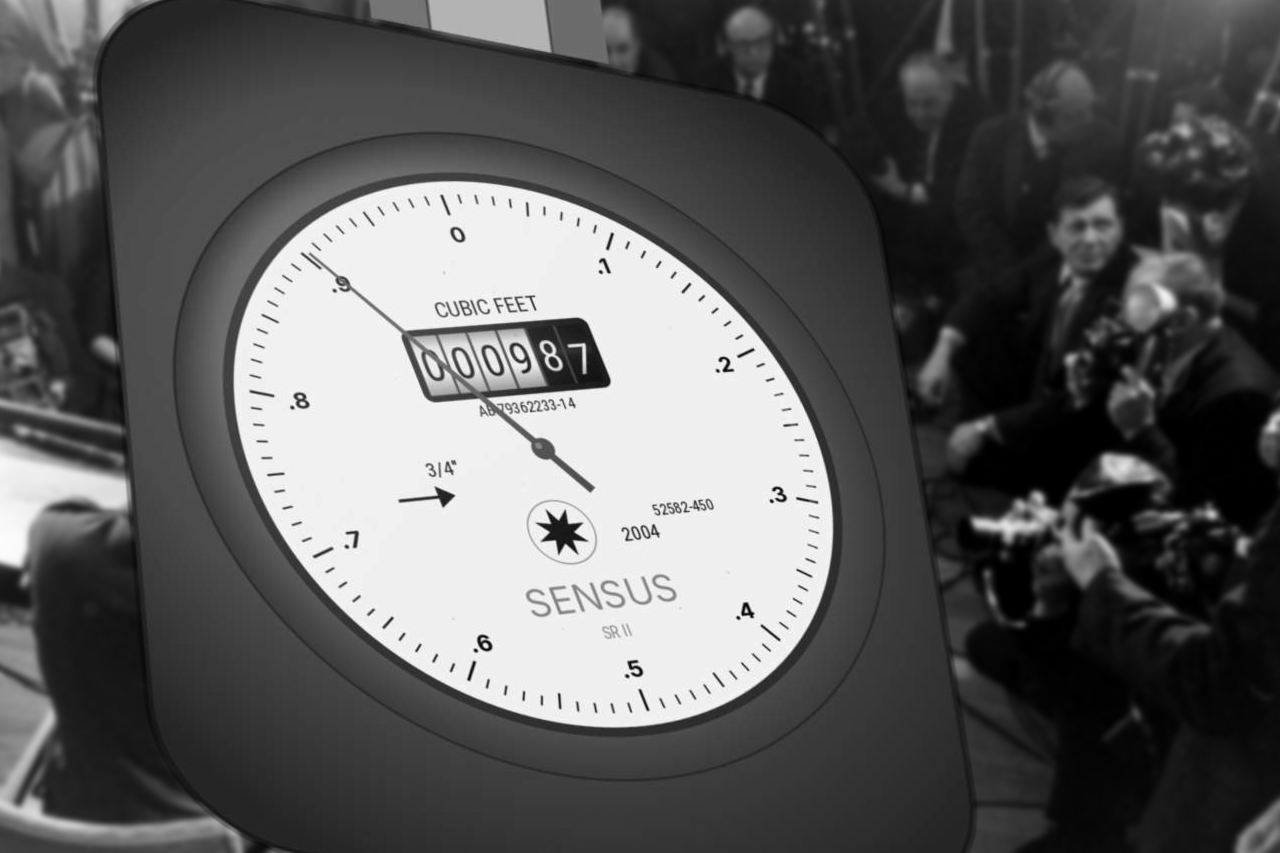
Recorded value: 986.90; ft³
